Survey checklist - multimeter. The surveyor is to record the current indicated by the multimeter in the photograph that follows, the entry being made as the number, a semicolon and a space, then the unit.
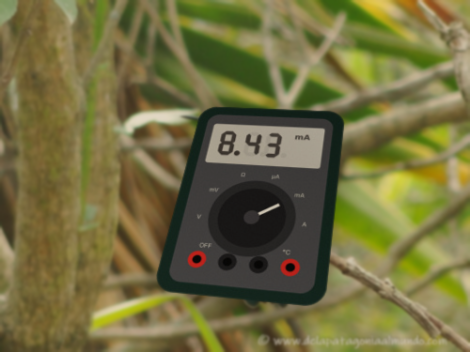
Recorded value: 8.43; mA
